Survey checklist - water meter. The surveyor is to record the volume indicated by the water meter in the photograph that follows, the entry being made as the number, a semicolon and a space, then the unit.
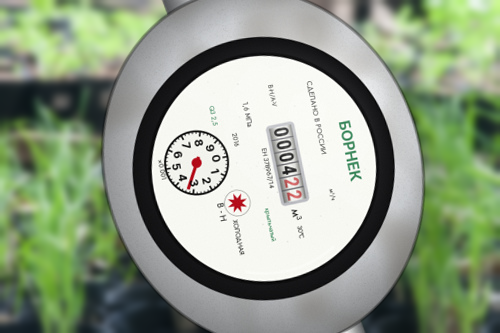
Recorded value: 4.223; m³
